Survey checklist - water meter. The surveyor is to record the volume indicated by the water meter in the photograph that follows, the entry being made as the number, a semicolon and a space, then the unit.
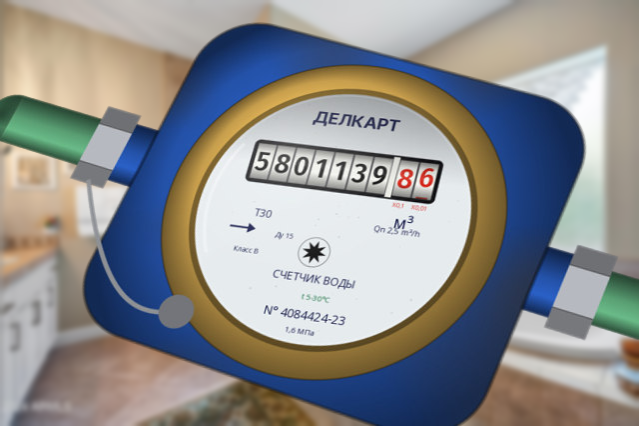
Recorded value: 5801139.86; m³
